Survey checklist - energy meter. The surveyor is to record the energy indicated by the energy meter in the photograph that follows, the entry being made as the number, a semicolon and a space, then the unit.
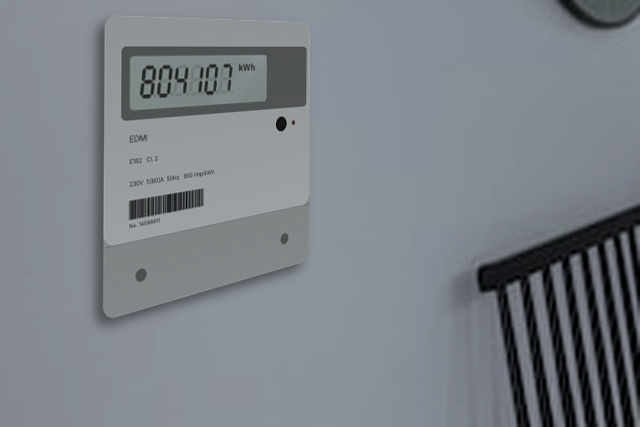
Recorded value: 804107; kWh
